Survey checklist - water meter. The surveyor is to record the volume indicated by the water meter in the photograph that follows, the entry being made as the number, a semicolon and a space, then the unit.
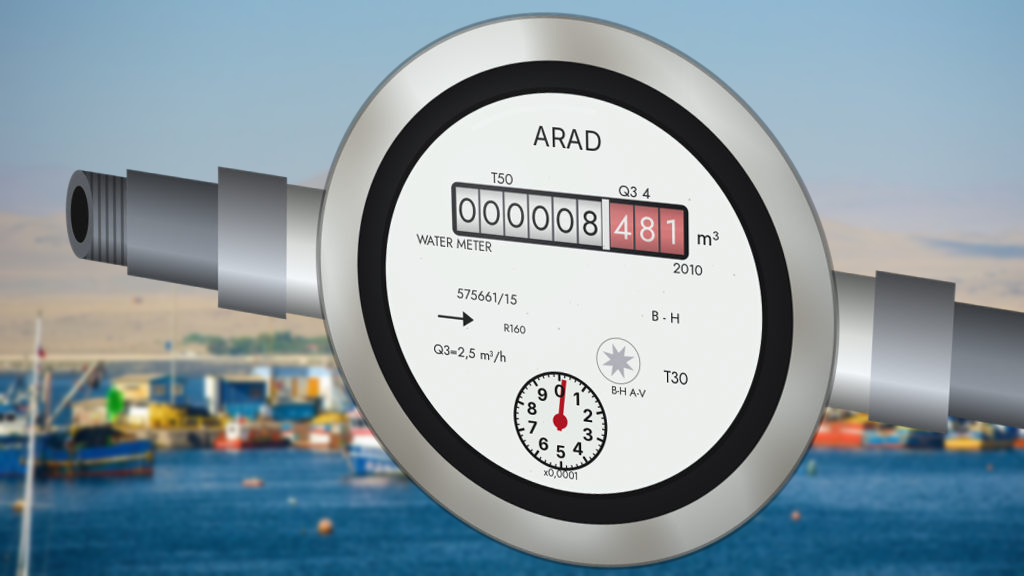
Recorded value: 8.4810; m³
